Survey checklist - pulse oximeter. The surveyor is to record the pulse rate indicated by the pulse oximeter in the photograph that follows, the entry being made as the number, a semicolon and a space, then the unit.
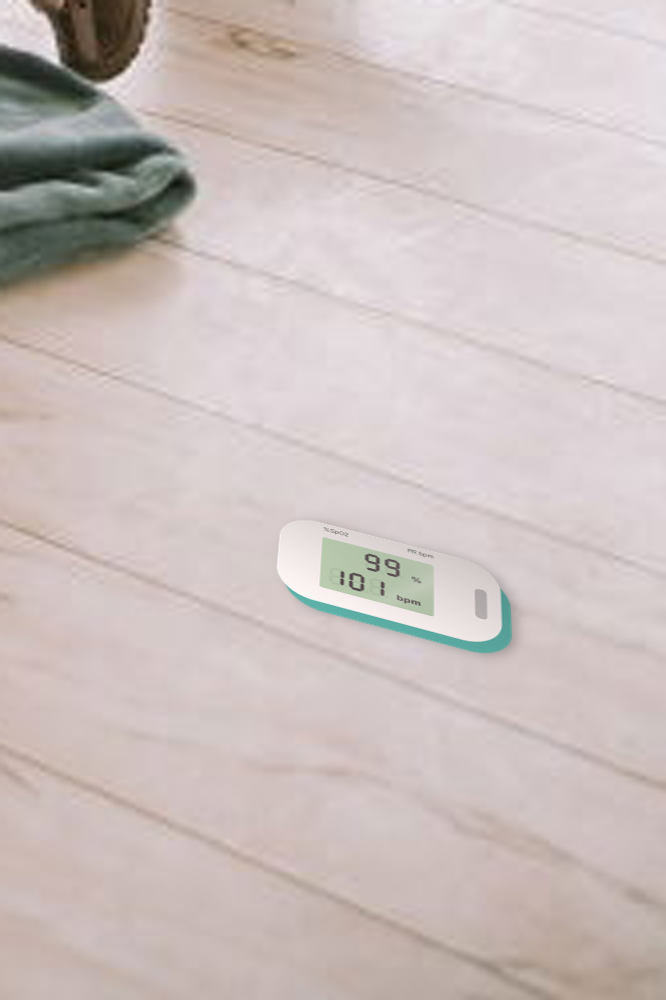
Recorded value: 101; bpm
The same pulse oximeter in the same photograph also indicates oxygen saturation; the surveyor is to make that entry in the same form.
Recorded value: 99; %
